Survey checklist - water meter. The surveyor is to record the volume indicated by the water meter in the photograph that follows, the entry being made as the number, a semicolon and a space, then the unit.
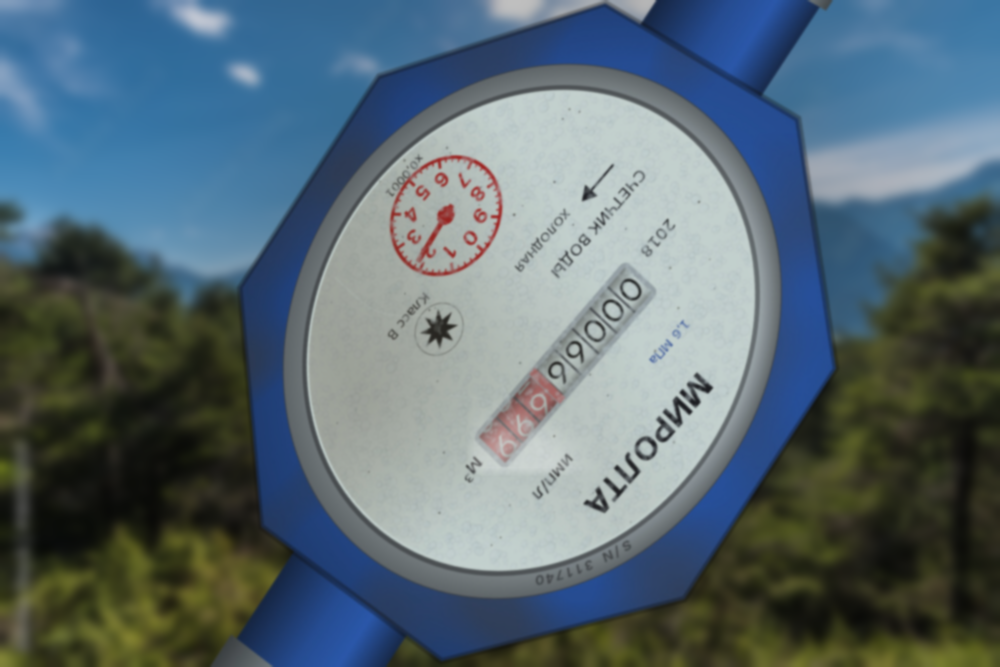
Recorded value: 66.6992; m³
